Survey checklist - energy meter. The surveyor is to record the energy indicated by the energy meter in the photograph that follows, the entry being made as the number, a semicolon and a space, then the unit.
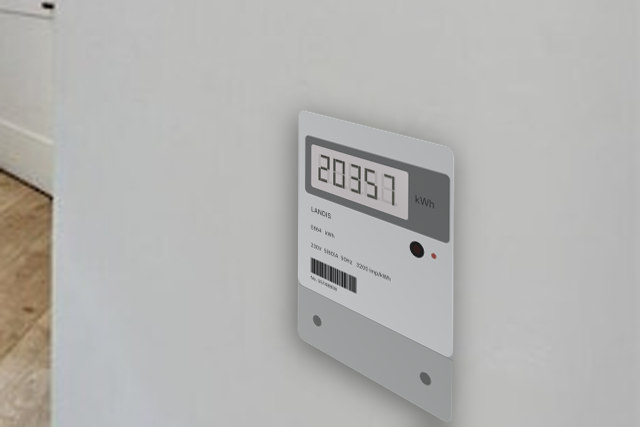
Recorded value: 20357; kWh
